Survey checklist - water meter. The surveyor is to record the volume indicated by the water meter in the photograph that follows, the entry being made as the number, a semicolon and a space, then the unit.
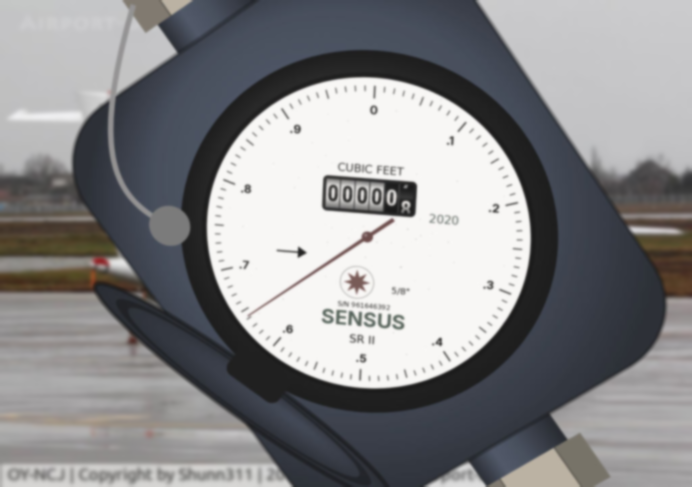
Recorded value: 7.64; ft³
